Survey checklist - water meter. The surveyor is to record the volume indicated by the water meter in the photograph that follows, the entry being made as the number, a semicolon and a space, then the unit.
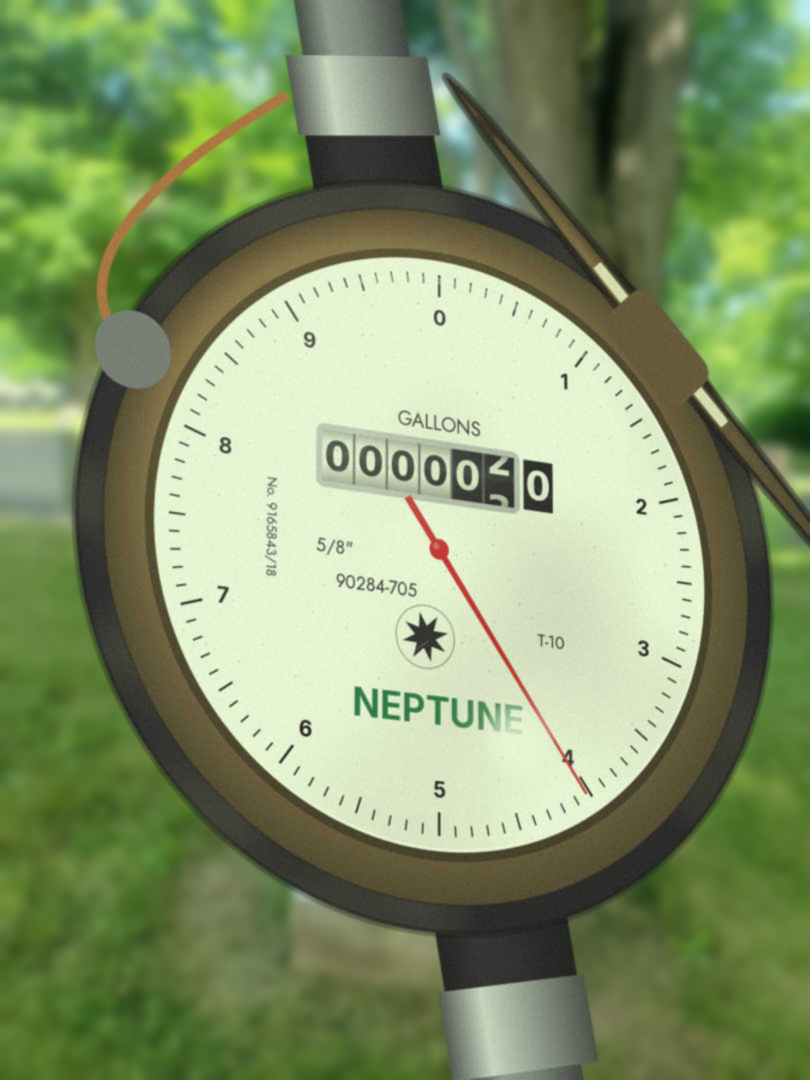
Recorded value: 24.0; gal
